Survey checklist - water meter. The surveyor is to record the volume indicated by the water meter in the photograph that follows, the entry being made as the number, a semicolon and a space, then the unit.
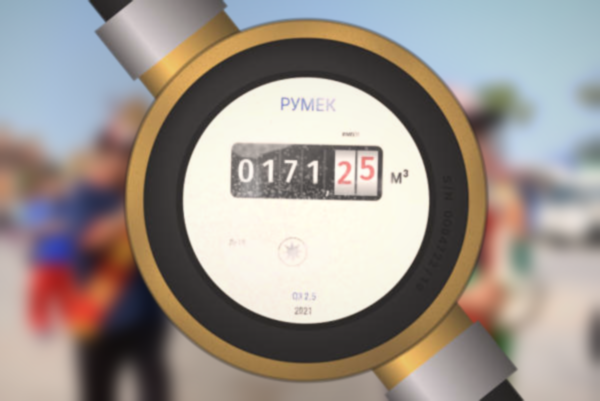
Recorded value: 171.25; m³
